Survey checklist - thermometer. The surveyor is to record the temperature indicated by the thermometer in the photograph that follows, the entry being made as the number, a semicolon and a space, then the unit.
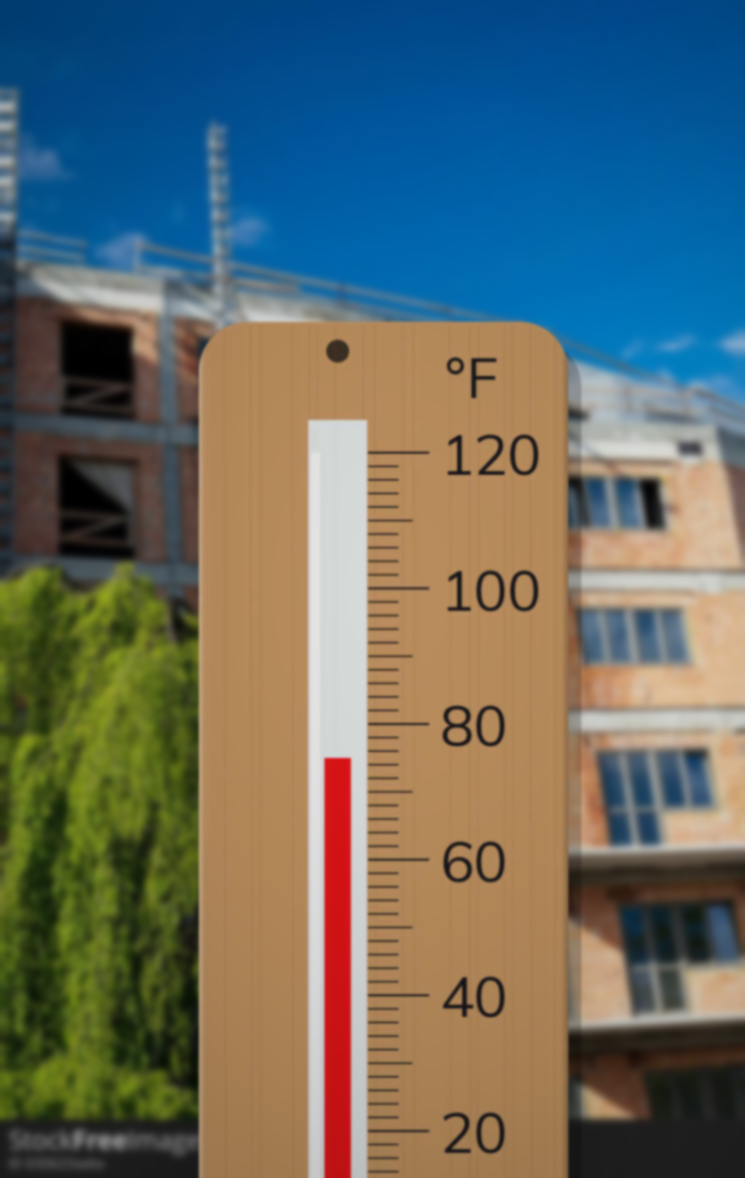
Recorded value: 75; °F
